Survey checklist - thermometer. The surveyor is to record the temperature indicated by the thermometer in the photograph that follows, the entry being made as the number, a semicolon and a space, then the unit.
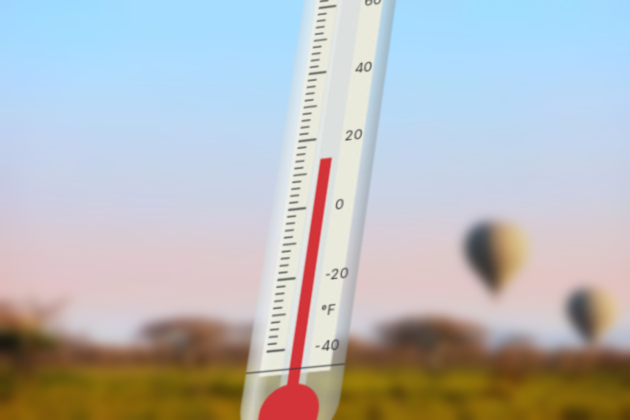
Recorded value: 14; °F
